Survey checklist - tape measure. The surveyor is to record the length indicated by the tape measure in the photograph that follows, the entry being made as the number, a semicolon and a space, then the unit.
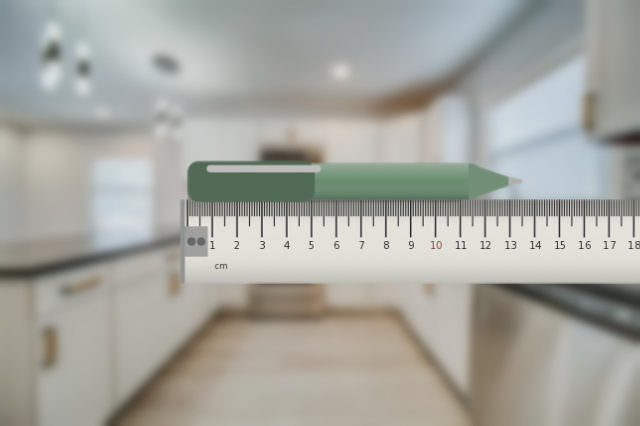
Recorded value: 13.5; cm
